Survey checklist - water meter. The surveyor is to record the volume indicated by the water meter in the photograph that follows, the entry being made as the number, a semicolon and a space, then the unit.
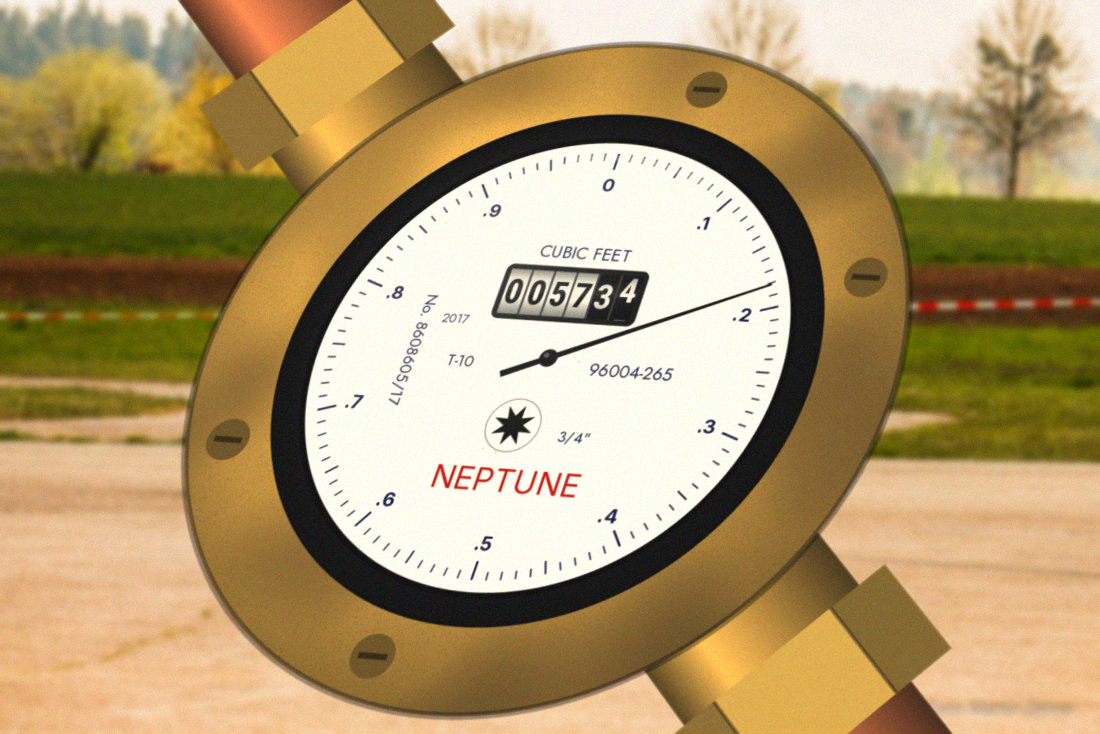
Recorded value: 5734.18; ft³
